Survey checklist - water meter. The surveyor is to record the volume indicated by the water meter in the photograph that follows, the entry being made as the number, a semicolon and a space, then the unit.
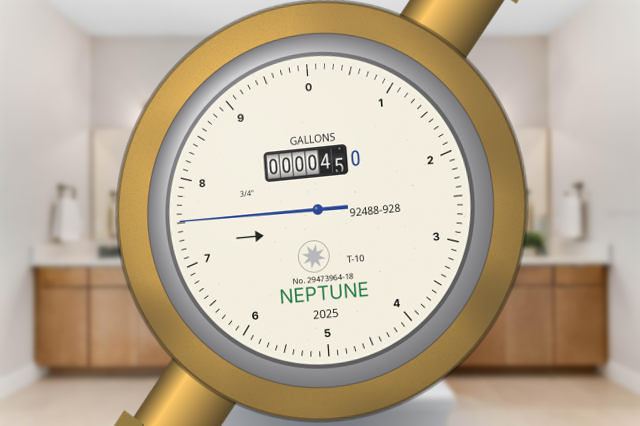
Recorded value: 447.5; gal
